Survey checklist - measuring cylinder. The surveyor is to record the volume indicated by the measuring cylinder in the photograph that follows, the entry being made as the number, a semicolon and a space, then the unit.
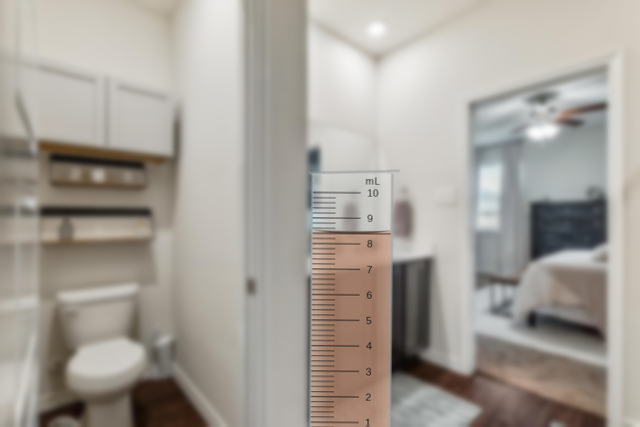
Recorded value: 8.4; mL
